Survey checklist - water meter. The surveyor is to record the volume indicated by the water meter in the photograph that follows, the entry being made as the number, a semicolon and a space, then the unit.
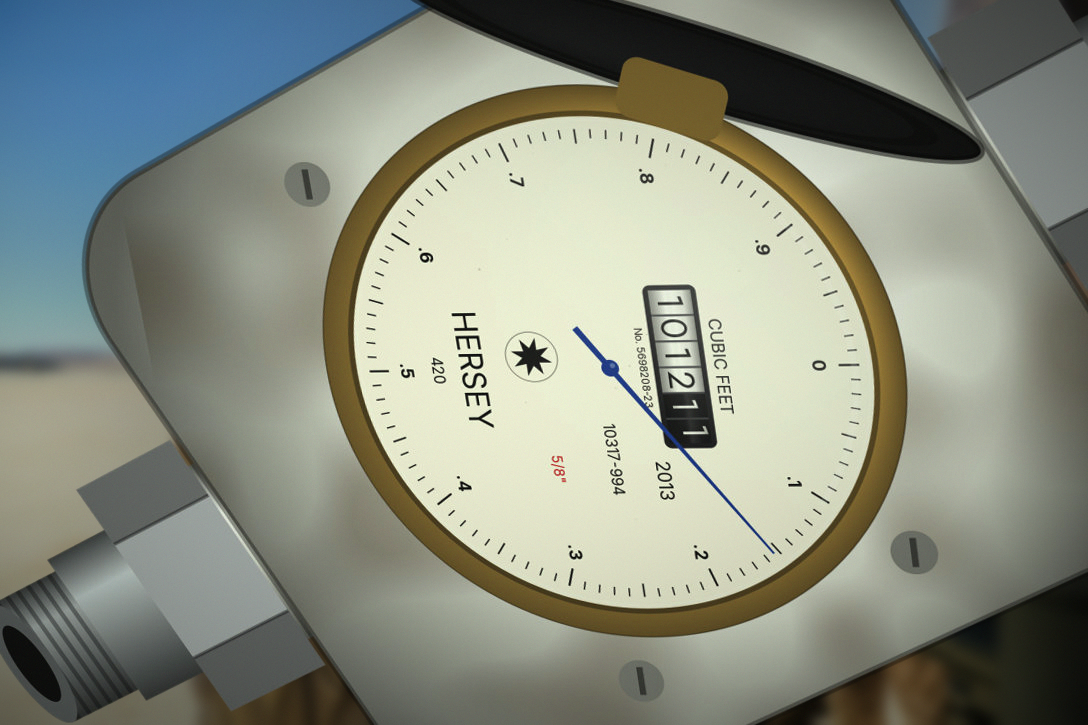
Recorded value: 101211.15; ft³
